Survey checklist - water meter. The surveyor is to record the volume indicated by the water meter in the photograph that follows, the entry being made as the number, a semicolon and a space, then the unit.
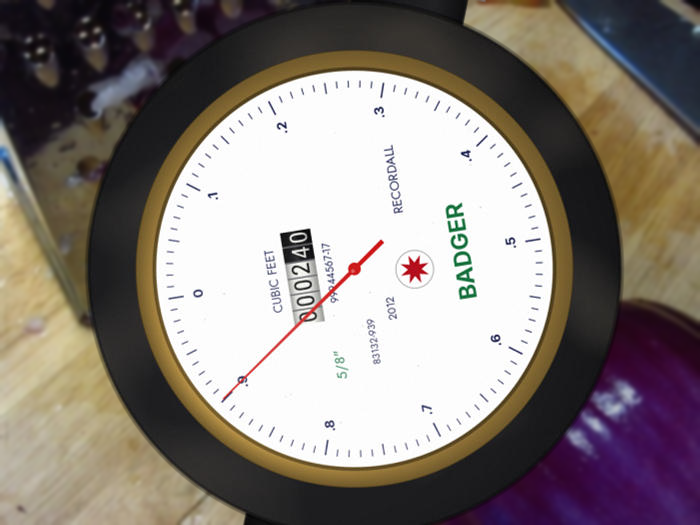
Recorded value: 239.90; ft³
